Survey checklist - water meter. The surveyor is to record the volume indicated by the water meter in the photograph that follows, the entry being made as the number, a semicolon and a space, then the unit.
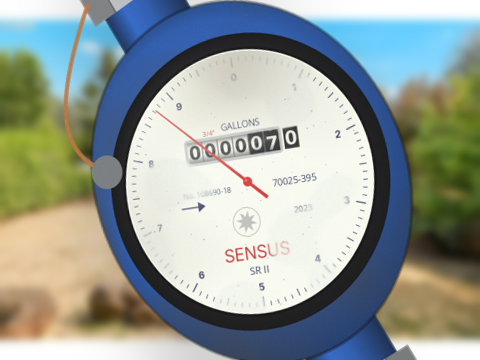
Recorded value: 68.7; gal
